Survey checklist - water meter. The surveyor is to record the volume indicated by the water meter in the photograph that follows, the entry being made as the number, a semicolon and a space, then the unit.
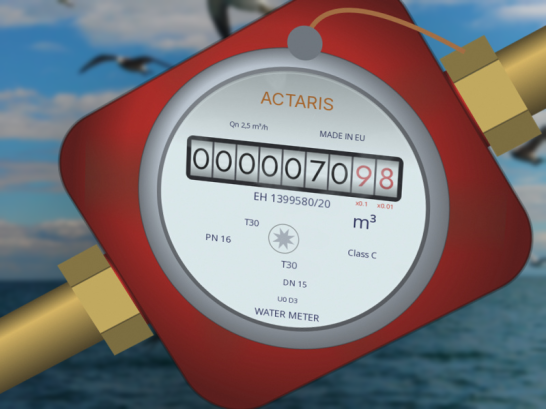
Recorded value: 70.98; m³
